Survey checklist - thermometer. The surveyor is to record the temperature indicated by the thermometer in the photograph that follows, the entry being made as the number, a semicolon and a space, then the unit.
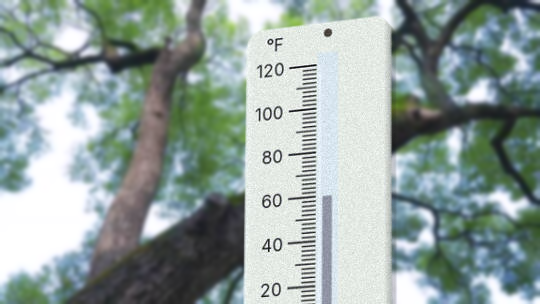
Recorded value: 60; °F
